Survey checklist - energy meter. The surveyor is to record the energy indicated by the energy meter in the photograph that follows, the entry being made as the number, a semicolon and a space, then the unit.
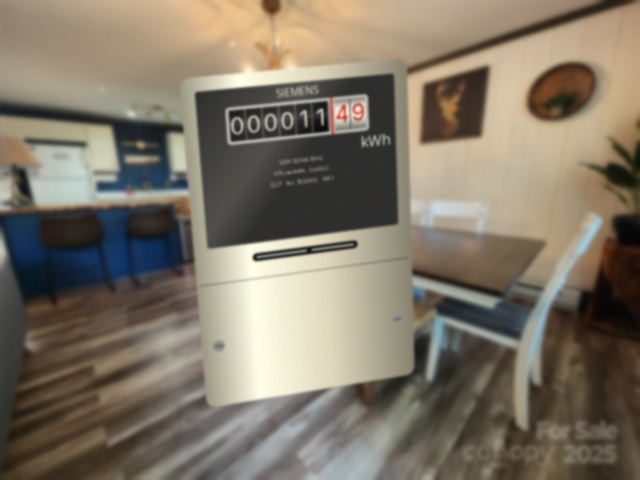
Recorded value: 11.49; kWh
